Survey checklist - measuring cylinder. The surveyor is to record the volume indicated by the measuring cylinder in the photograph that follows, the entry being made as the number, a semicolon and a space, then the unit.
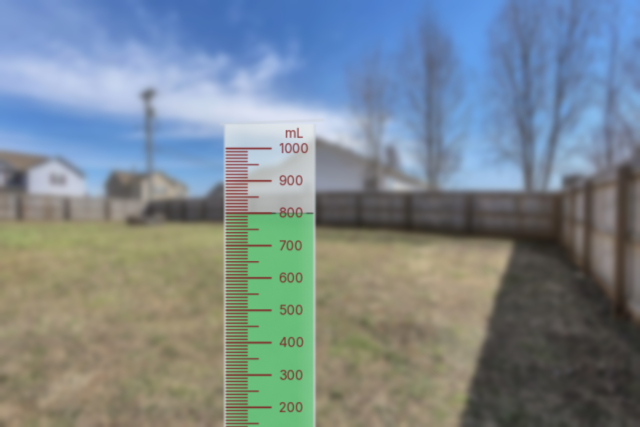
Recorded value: 800; mL
